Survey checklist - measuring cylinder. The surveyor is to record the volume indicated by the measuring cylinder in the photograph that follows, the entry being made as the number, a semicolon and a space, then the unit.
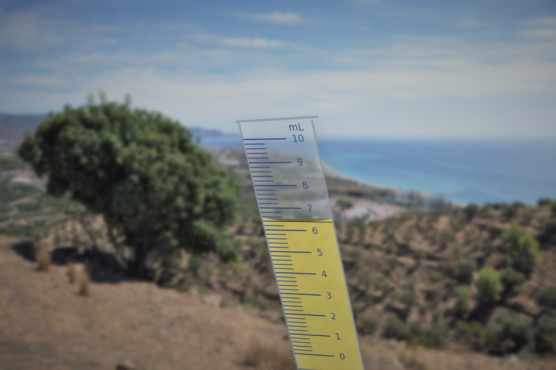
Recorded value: 6.4; mL
